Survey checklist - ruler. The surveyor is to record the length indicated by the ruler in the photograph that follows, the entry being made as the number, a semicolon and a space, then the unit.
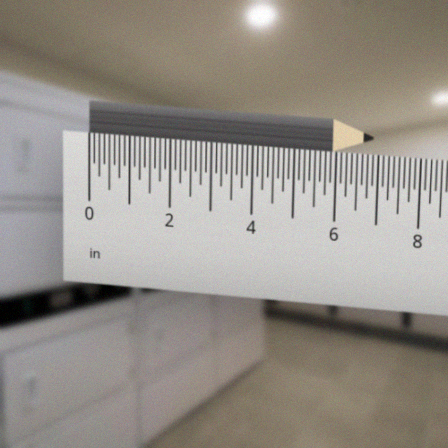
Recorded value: 6.875; in
